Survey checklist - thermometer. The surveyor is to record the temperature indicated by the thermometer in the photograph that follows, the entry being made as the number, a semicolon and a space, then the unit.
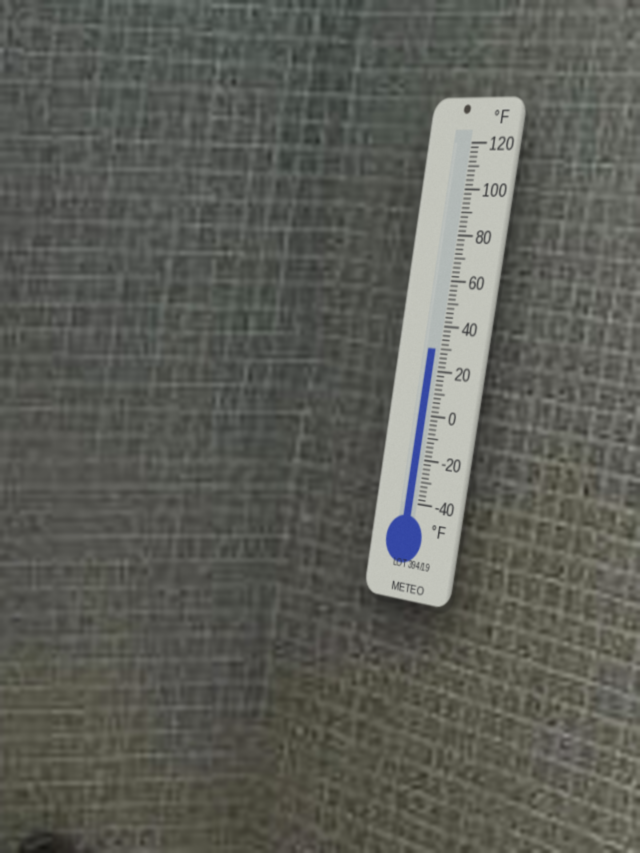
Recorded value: 30; °F
